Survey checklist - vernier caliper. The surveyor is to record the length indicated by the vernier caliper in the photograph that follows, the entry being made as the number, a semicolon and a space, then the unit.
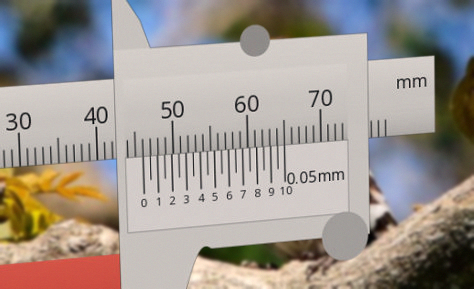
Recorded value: 46.0; mm
